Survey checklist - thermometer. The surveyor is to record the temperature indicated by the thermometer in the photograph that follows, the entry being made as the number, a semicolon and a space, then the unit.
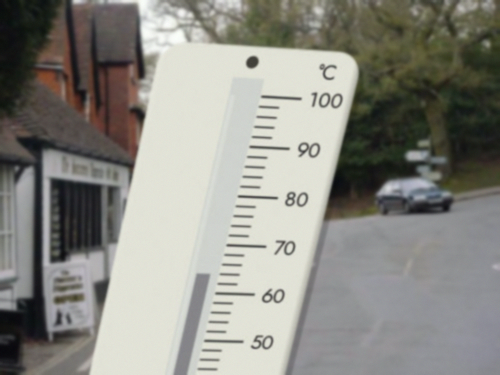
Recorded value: 64; °C
